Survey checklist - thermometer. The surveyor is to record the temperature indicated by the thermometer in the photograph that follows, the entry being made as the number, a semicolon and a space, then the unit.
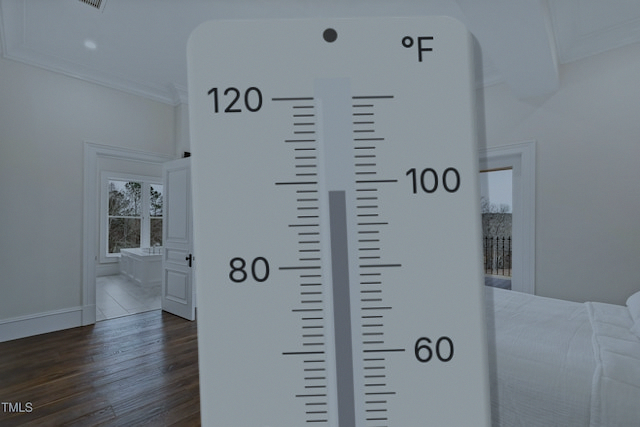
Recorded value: 98; °F
